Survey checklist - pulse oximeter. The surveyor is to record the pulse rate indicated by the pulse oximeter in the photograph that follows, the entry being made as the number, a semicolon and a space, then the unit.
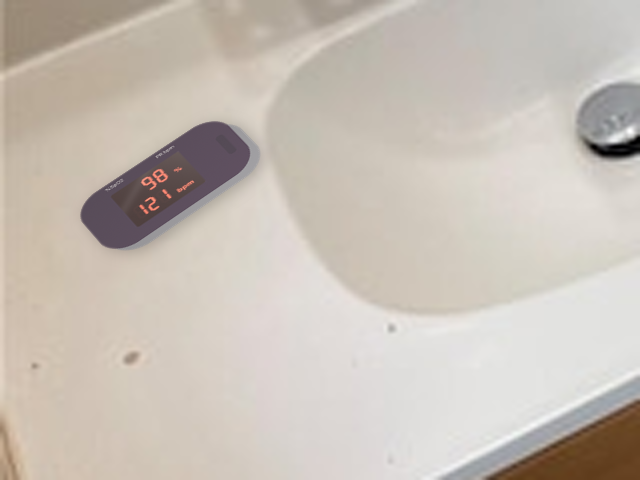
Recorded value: 121; bpm
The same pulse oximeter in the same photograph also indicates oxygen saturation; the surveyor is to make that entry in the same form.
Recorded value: 98; %
